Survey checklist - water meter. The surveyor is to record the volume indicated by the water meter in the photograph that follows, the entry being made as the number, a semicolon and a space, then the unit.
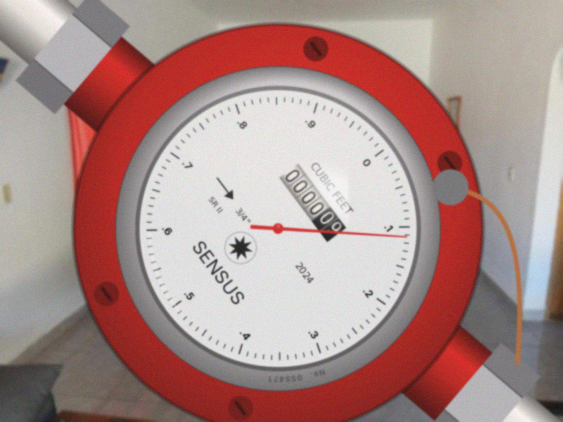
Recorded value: 9.11; ft³
